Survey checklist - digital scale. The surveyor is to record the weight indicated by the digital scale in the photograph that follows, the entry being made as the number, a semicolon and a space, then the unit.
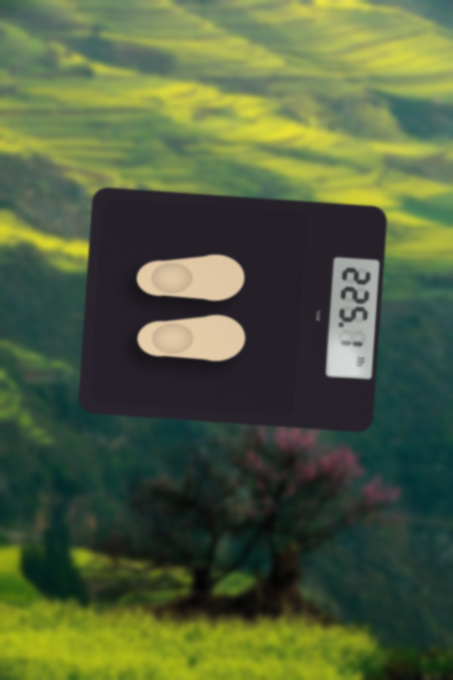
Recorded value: 225.1; lb
